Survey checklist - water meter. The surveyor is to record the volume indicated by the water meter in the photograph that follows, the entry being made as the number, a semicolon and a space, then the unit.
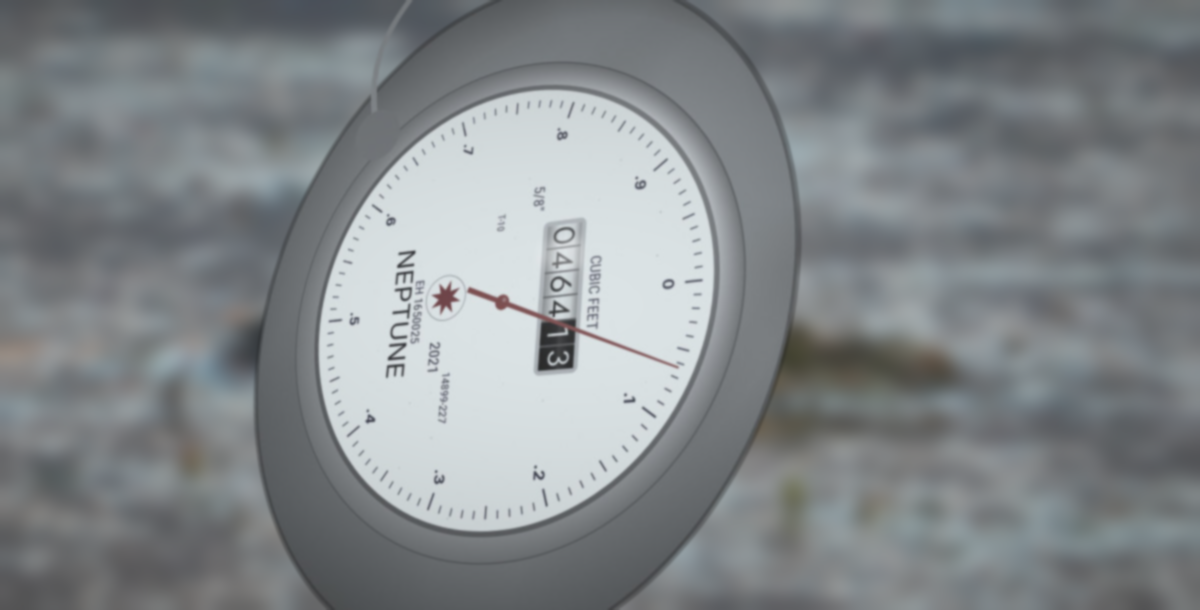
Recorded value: 46413.06; ft³
